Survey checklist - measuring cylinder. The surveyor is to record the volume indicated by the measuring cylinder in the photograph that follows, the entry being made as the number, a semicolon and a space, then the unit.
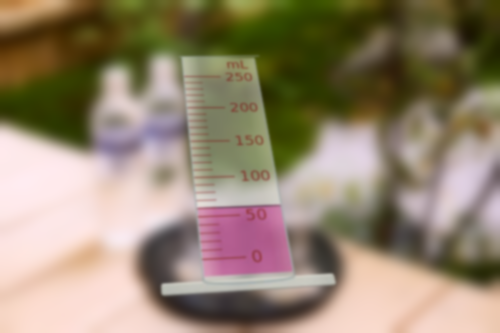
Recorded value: 60; mL
